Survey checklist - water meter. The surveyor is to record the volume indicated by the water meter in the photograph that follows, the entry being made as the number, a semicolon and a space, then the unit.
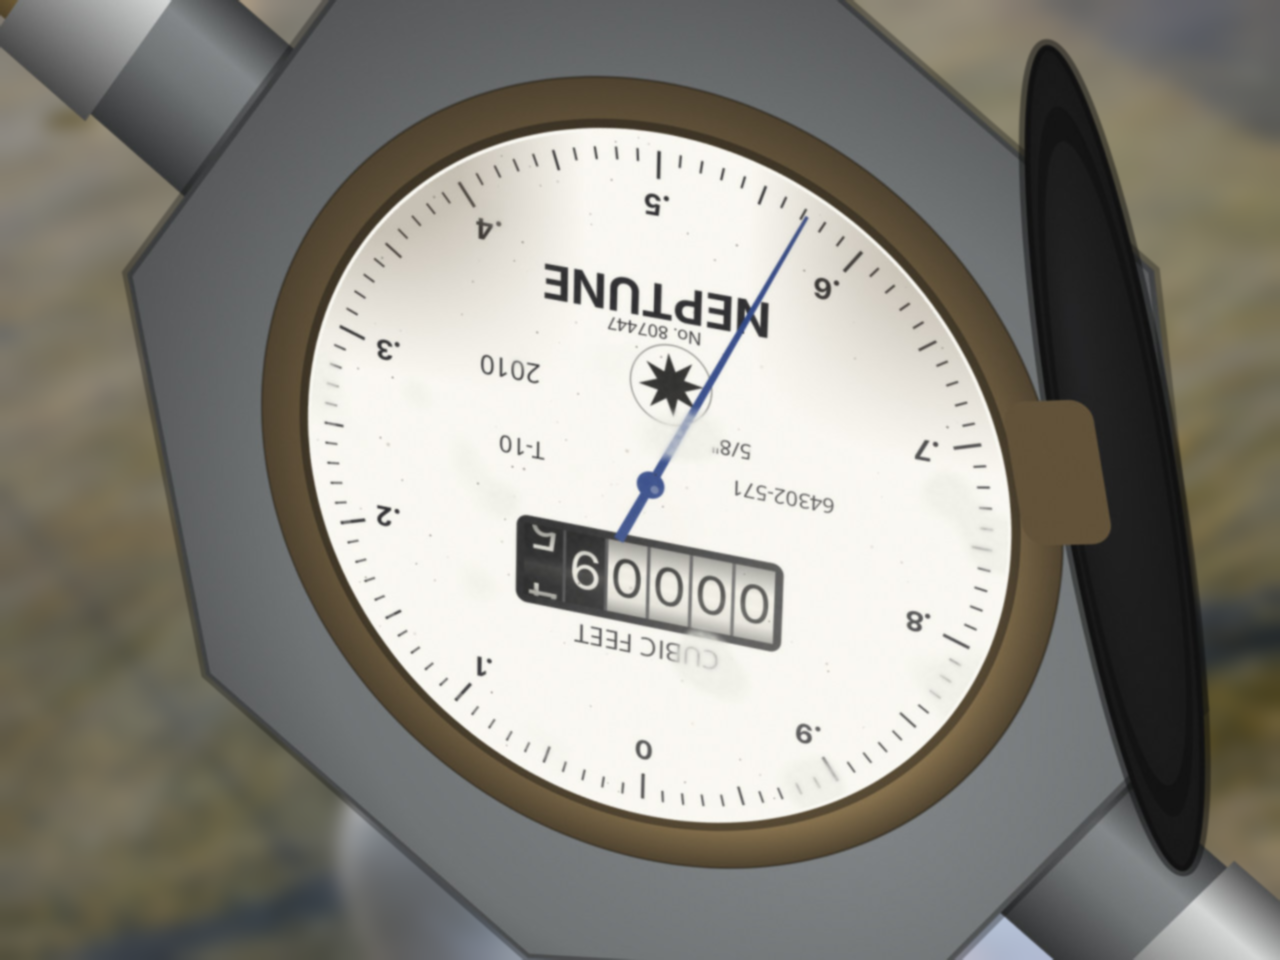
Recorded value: 94.57; ft³
